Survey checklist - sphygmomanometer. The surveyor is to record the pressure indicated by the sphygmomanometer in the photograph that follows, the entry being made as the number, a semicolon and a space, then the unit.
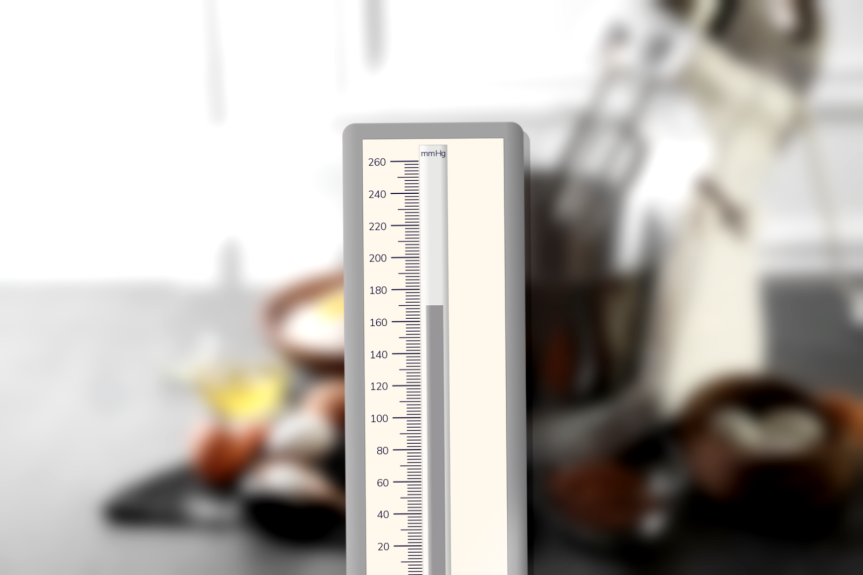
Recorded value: 170; mmHg
